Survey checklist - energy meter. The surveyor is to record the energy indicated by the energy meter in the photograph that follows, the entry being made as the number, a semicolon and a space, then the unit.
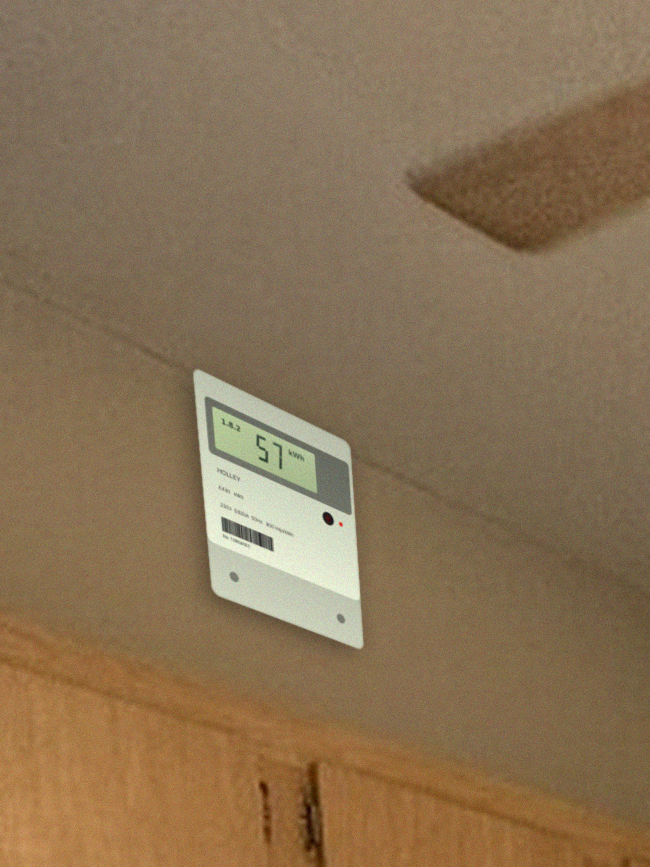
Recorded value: 57; kWh
